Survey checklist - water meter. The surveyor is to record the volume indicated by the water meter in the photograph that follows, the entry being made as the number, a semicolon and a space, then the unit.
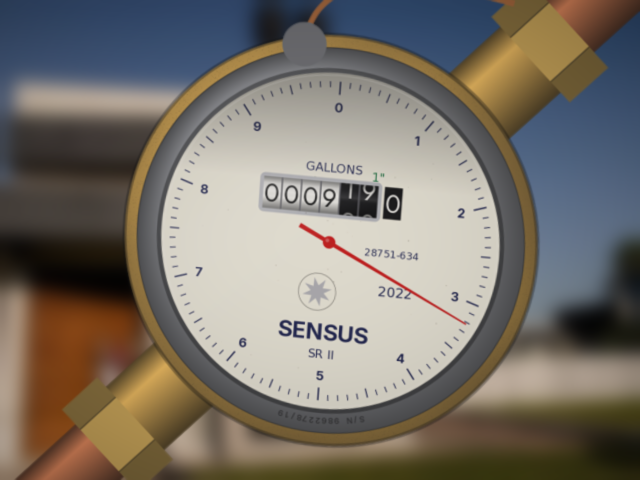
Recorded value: 9193.2; gal
